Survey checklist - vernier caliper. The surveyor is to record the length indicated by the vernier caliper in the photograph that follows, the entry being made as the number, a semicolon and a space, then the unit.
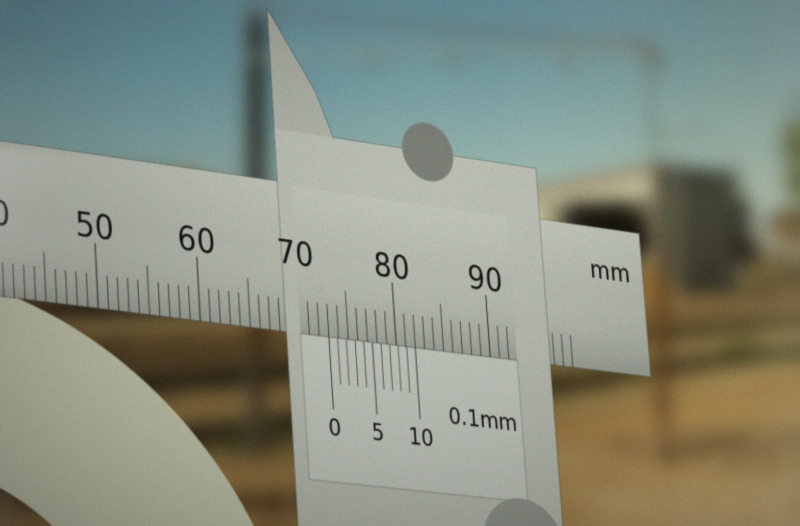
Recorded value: 73.0; mm
